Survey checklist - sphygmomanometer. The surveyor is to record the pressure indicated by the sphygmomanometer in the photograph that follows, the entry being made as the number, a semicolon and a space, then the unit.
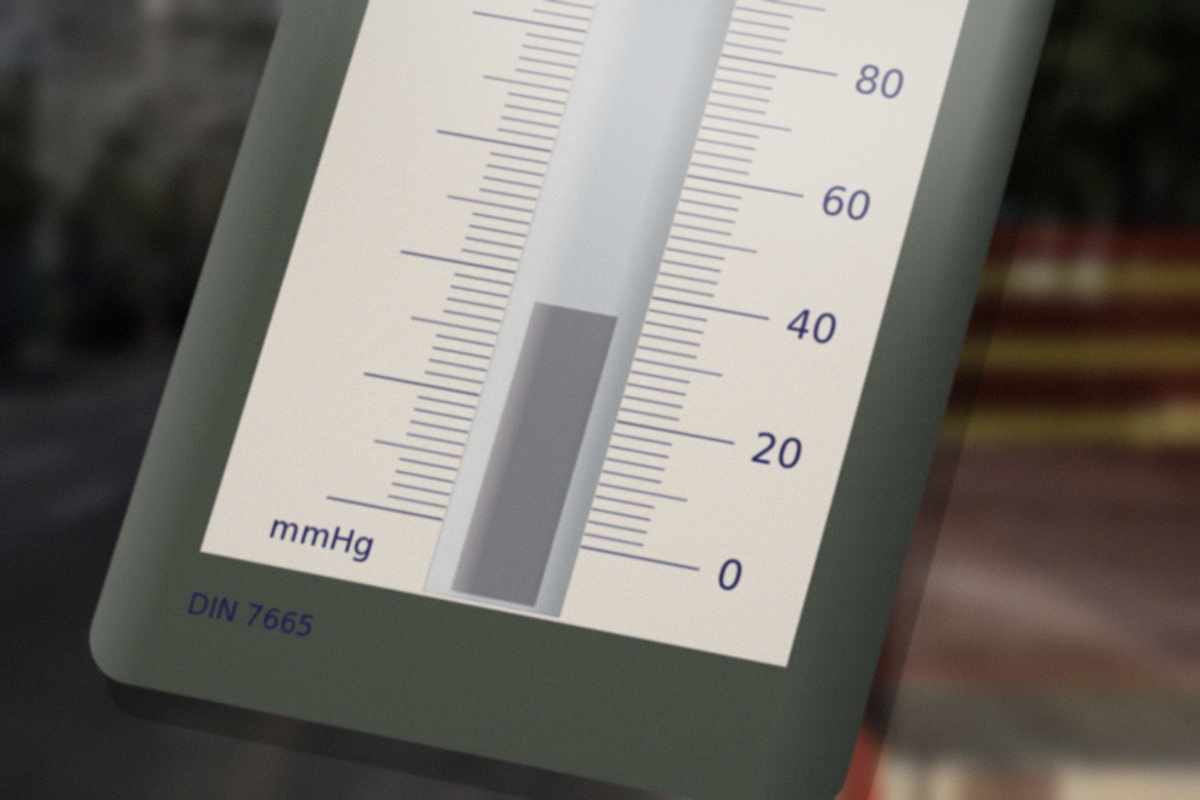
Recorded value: 36; mmHg
